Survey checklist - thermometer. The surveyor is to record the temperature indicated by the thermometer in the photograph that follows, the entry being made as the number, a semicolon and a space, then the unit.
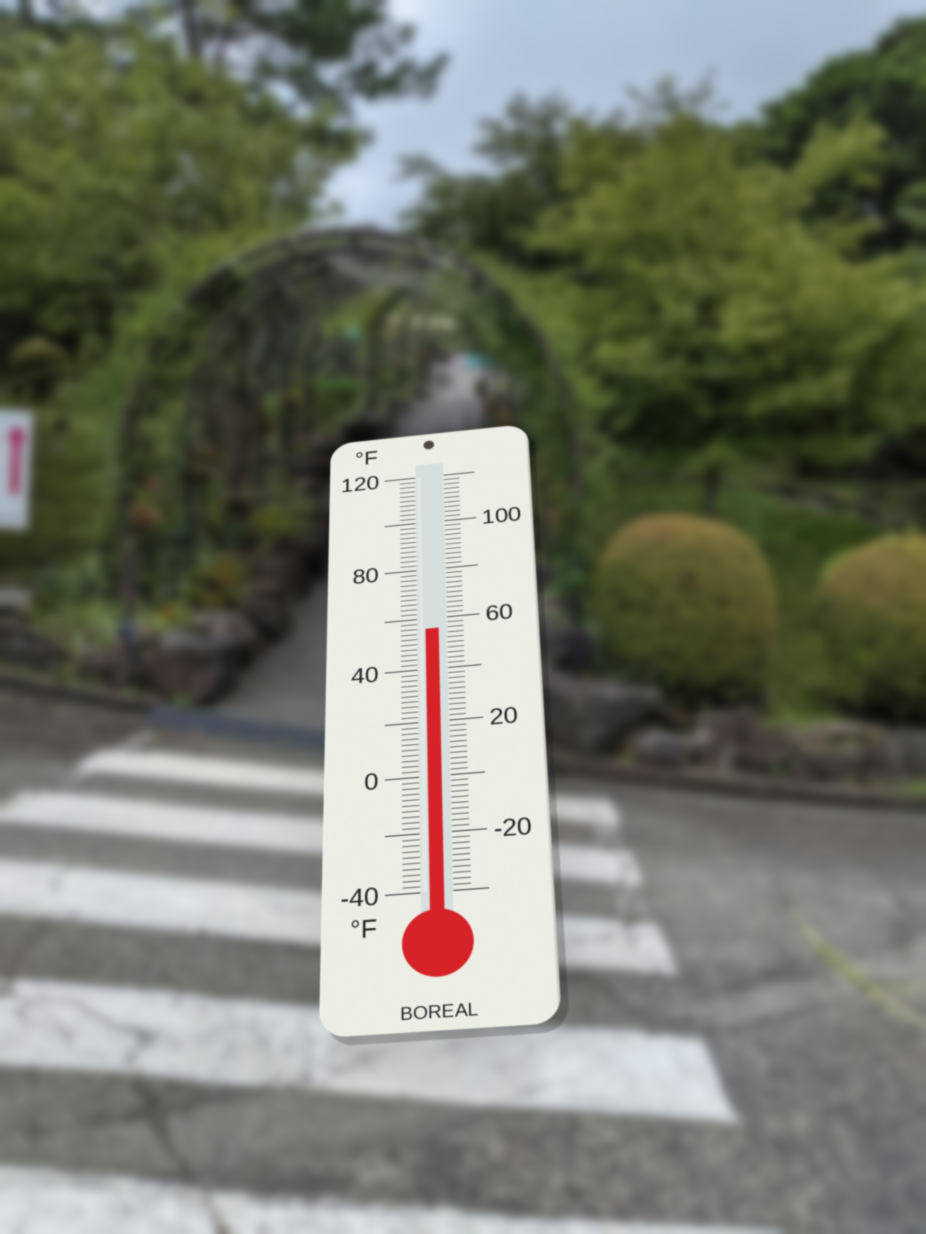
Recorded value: 56; °F
